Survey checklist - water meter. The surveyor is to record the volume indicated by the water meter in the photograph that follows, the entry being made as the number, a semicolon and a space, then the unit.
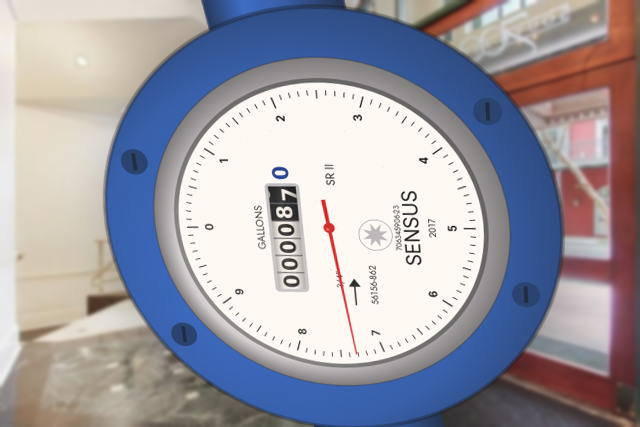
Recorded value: 867.3; gal
